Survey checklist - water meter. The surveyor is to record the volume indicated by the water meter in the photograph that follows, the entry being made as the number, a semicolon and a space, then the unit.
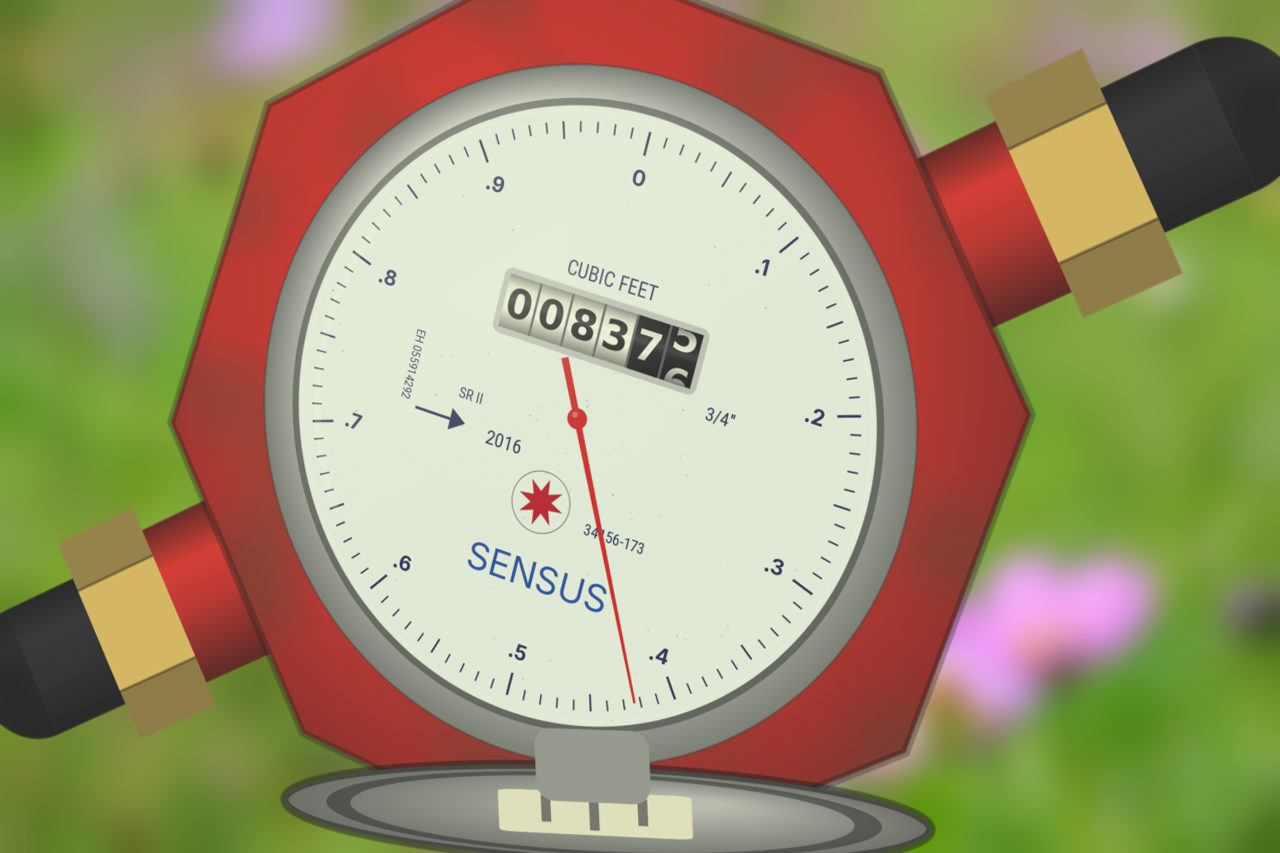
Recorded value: 8375.42; ft³
